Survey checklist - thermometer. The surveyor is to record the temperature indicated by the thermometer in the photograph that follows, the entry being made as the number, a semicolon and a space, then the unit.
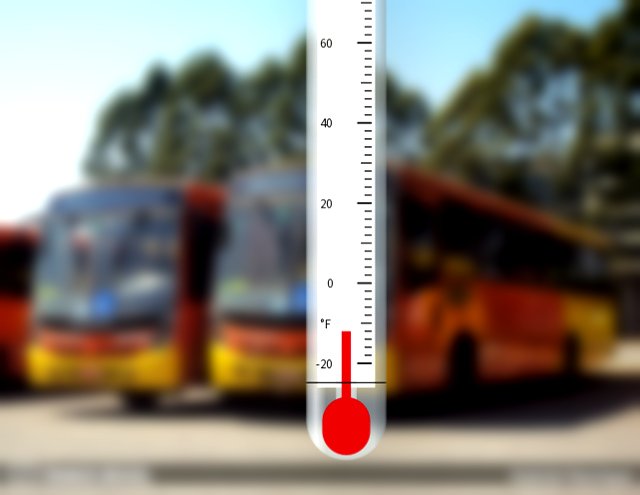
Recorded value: -12; °F
